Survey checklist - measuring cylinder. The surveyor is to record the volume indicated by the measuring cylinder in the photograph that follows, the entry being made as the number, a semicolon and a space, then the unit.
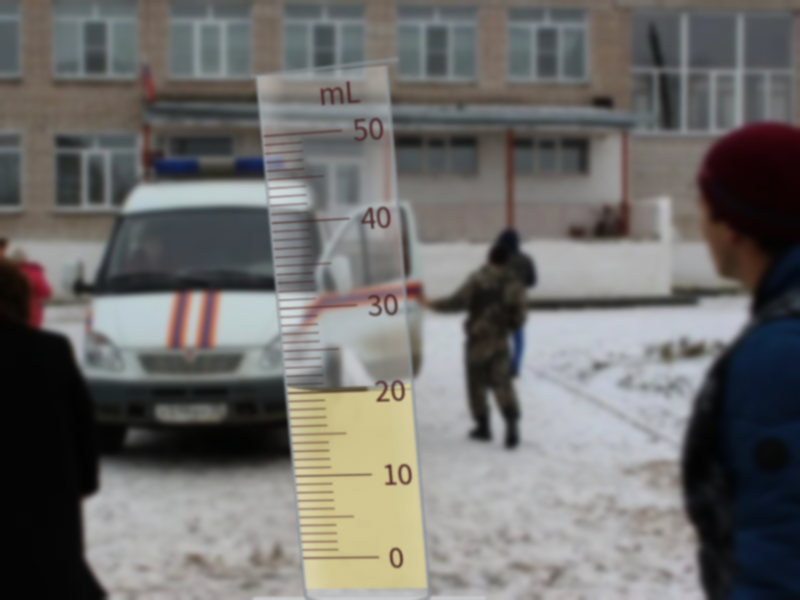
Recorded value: 20; mL
